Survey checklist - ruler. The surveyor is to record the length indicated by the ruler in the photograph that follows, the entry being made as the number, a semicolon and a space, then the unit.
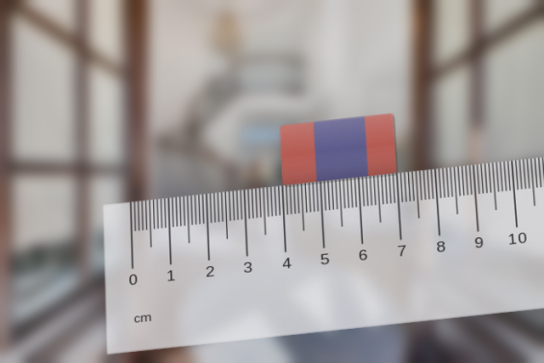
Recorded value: 3; cm
